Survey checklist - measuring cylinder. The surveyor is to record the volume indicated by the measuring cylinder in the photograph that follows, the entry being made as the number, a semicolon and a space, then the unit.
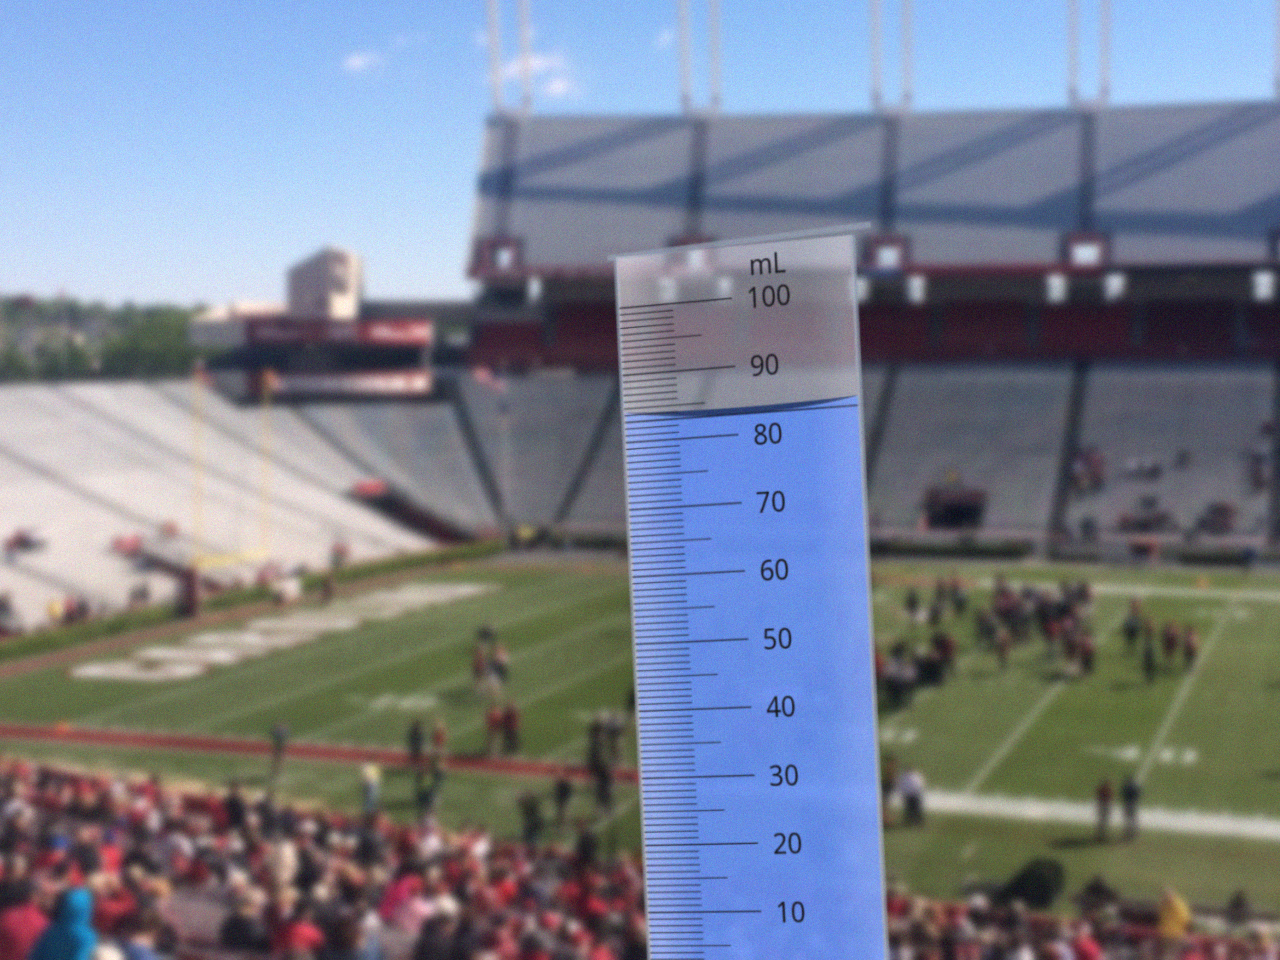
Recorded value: 83; mL
